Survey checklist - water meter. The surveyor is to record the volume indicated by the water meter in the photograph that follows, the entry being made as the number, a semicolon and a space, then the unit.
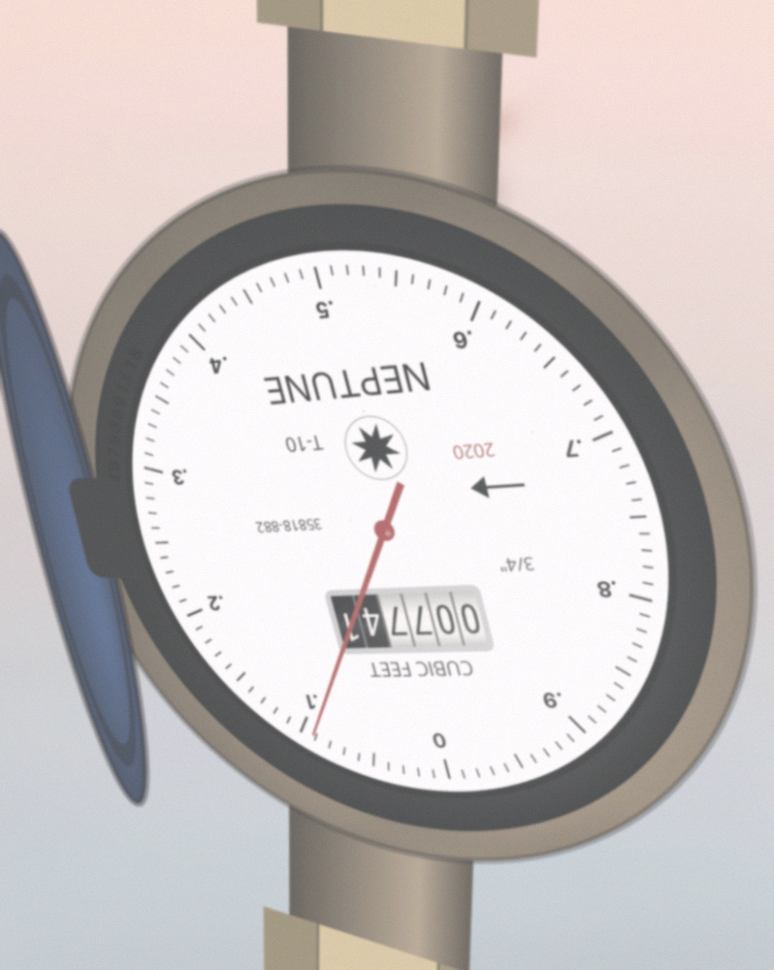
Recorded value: 7741.09; ft³
